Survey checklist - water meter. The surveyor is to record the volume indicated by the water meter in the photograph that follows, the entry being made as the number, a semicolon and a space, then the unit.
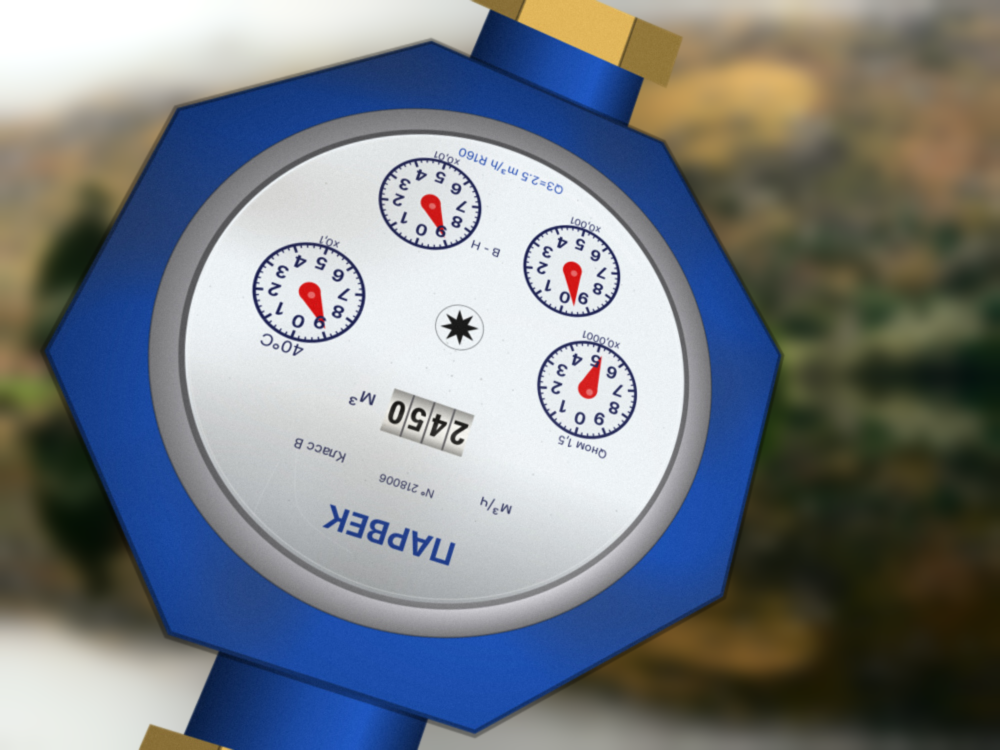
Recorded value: 2450.8895; m³
